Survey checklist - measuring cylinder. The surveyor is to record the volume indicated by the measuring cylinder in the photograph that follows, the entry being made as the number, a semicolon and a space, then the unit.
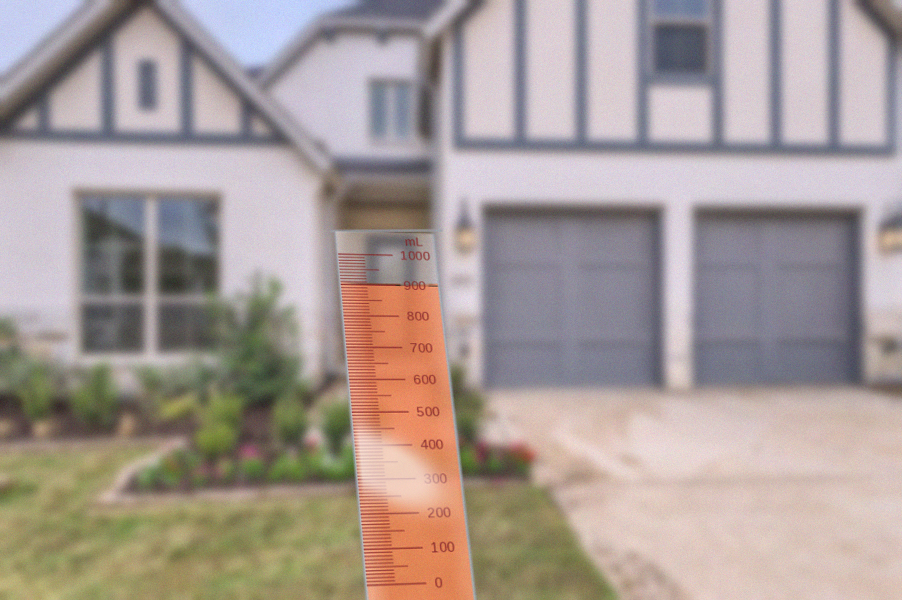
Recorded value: 900; mL
